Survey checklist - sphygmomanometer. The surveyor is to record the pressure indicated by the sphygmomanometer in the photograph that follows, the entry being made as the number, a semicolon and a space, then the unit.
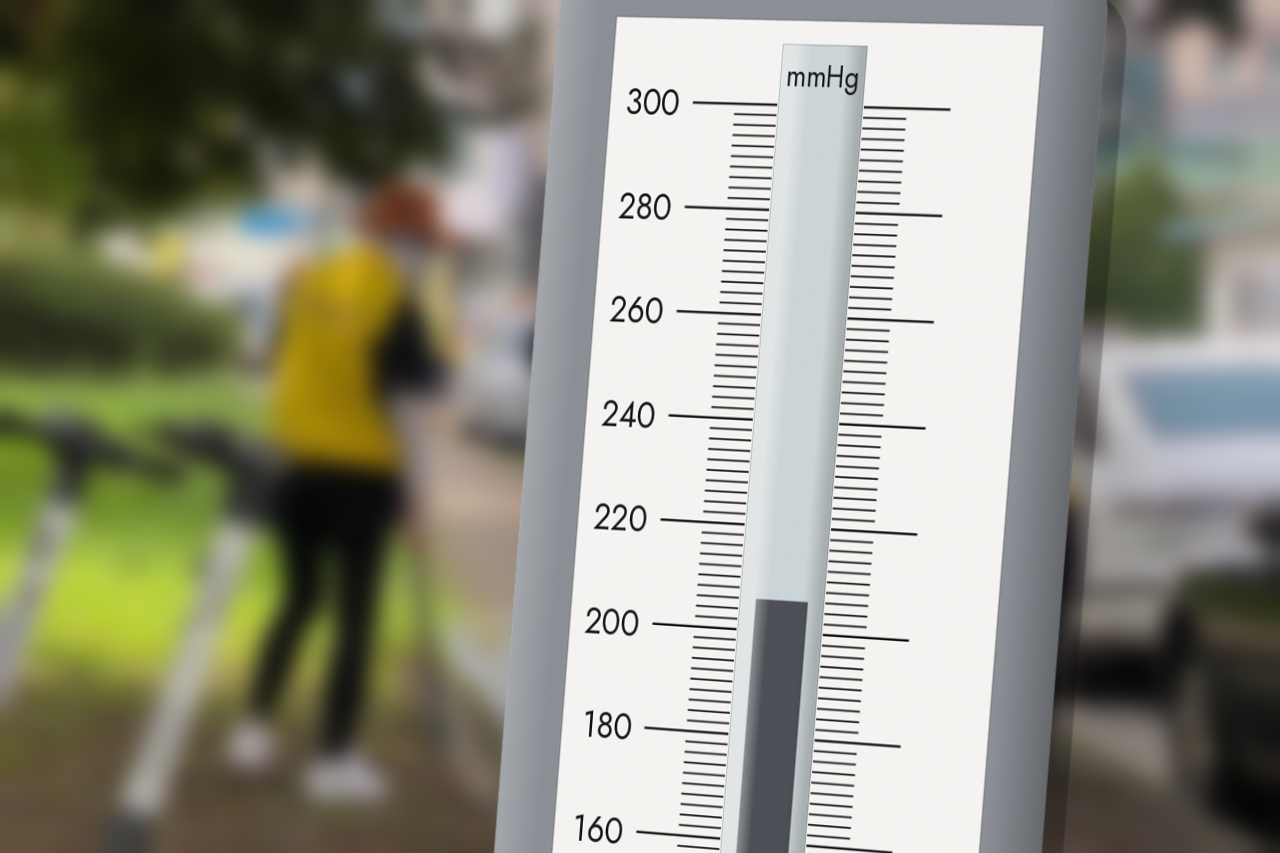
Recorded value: 206; mmHg
